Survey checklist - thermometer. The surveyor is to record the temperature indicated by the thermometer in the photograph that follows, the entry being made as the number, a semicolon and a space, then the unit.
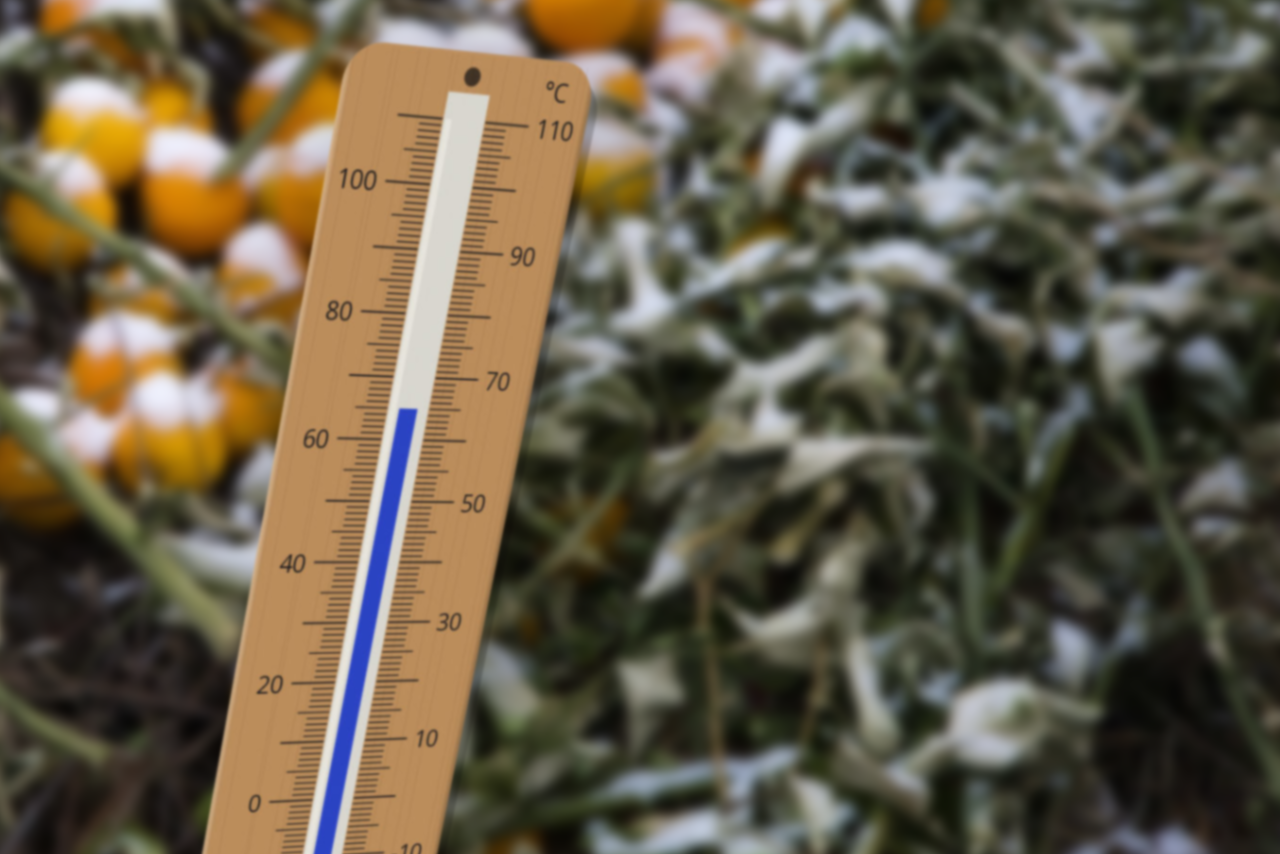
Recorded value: 65; °C
